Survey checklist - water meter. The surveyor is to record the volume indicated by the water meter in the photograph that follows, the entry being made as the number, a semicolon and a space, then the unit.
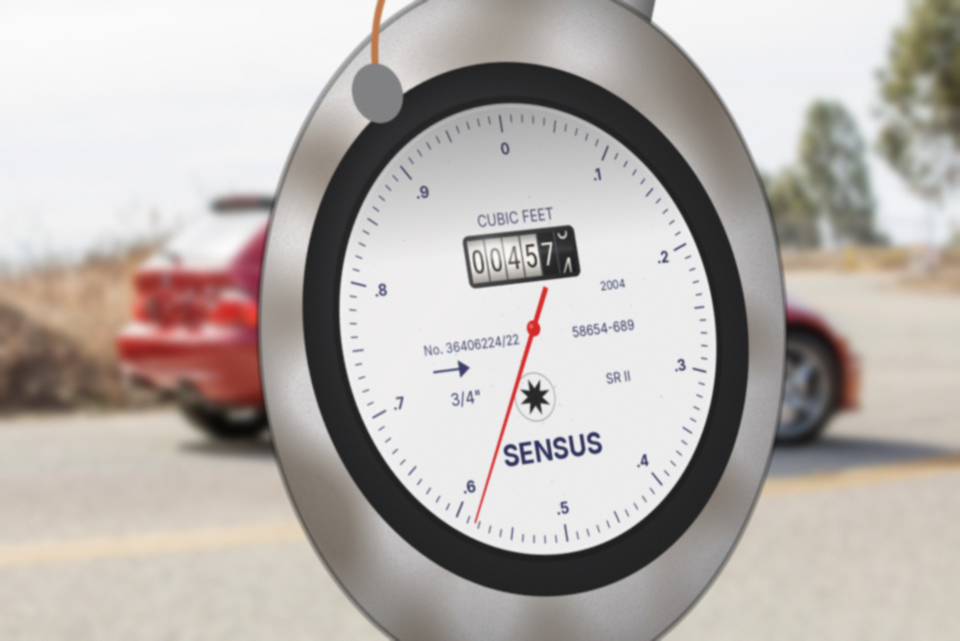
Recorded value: 4573.58; ft³
